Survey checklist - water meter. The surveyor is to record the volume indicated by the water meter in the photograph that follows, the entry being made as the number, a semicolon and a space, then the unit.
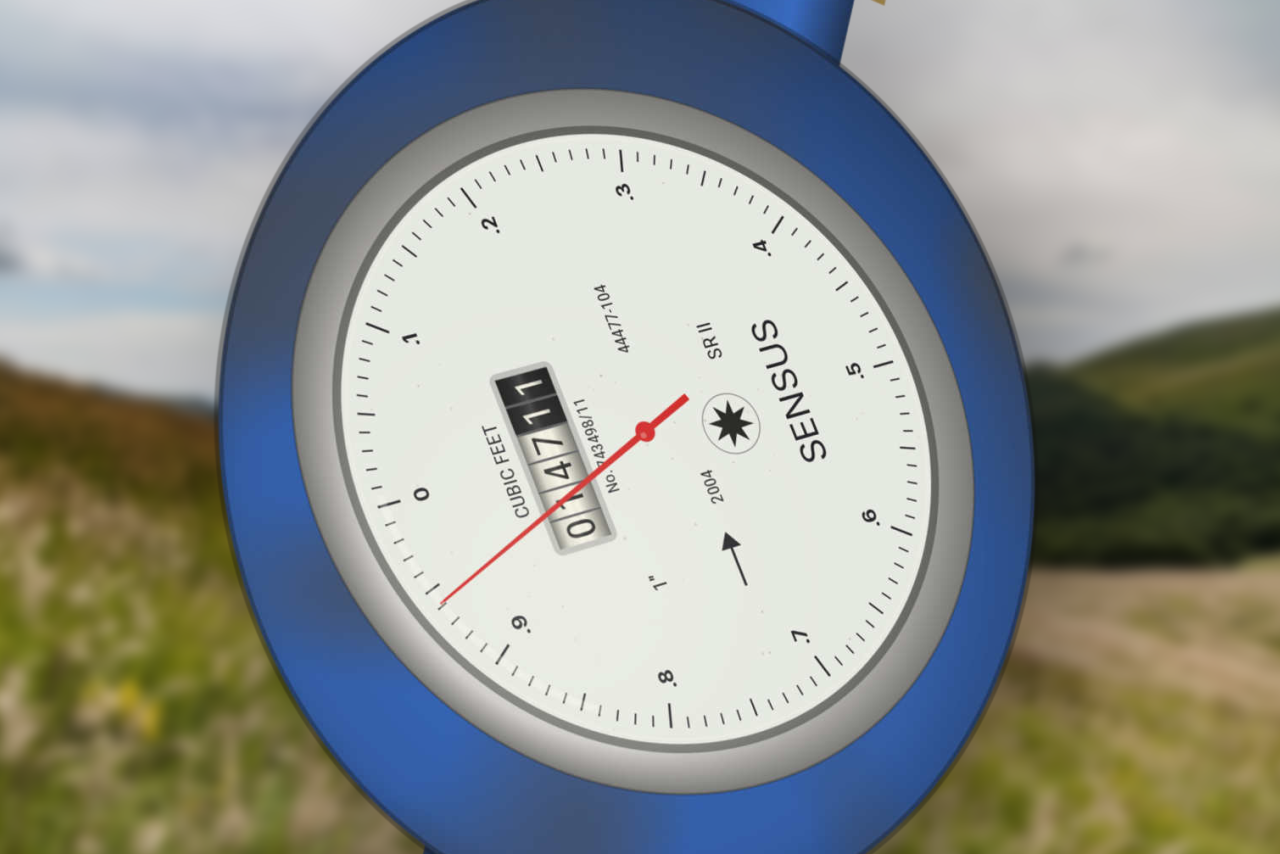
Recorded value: 14710.94; ft³
